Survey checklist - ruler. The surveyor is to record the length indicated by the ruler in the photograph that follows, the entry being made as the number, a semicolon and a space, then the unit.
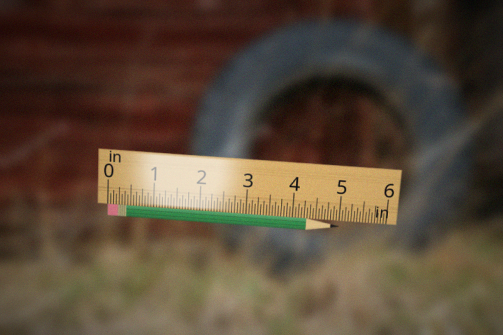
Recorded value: 5; in
